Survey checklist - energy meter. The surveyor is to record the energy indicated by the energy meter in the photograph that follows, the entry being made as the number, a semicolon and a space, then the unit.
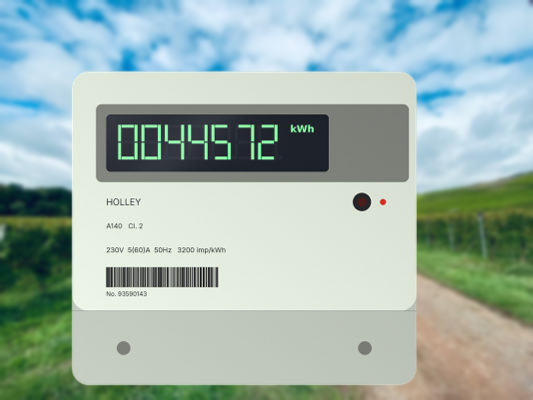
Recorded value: 44572; kWh
